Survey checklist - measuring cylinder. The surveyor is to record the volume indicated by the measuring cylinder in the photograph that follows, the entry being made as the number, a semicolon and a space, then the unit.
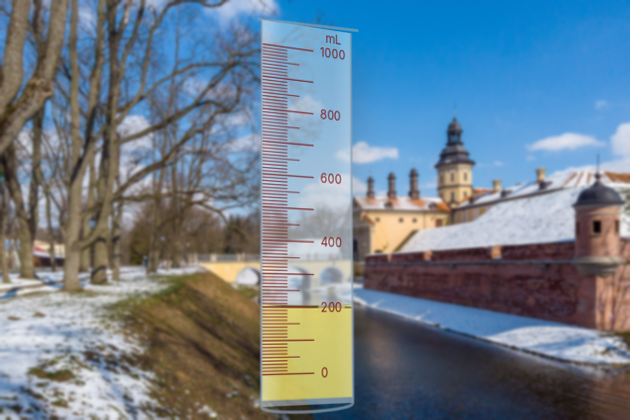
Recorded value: 200; mL
